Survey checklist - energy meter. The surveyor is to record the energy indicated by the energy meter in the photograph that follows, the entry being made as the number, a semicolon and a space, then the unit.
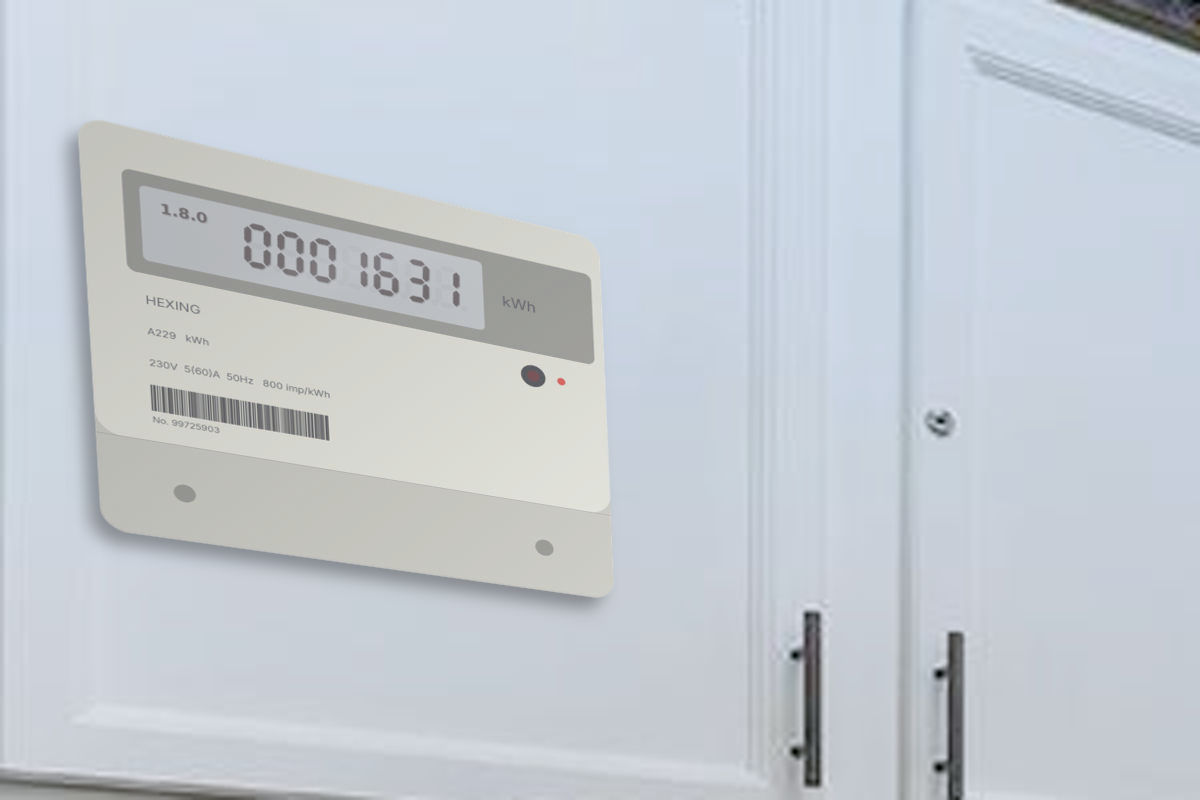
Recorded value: 1631; kWh
